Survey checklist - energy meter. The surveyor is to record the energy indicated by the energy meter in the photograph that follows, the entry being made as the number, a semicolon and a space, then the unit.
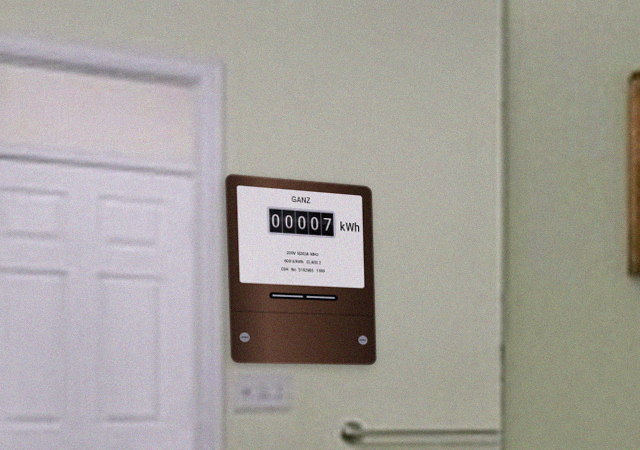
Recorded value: 7; kWh
